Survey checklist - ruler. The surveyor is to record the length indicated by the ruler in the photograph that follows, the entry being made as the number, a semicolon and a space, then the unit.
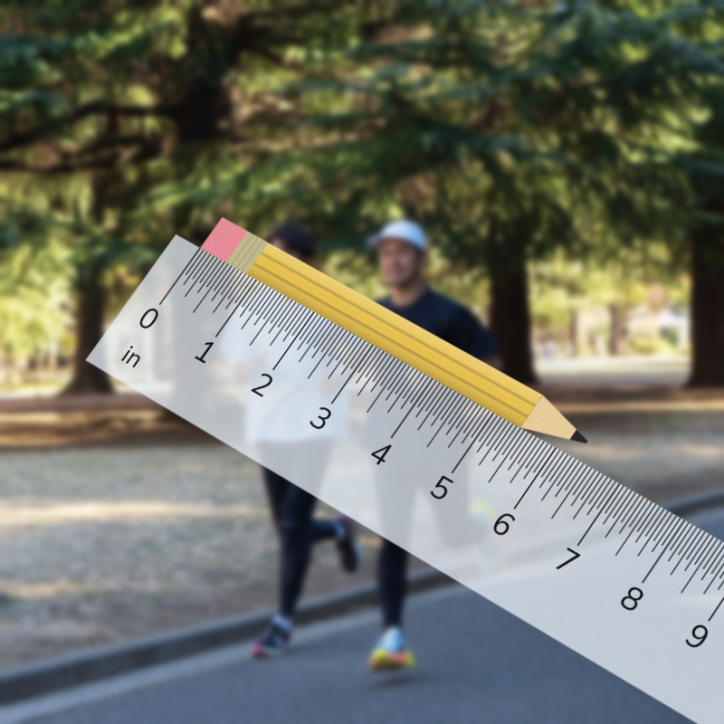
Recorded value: 6.3125; in
